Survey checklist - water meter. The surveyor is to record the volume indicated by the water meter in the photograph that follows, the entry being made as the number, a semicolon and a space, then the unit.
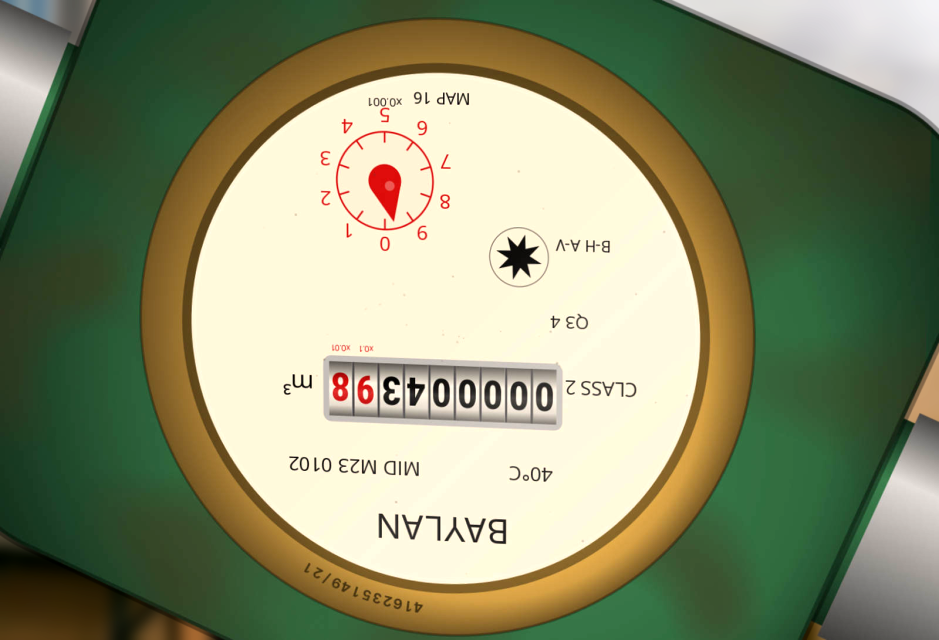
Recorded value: 43.979; m³
